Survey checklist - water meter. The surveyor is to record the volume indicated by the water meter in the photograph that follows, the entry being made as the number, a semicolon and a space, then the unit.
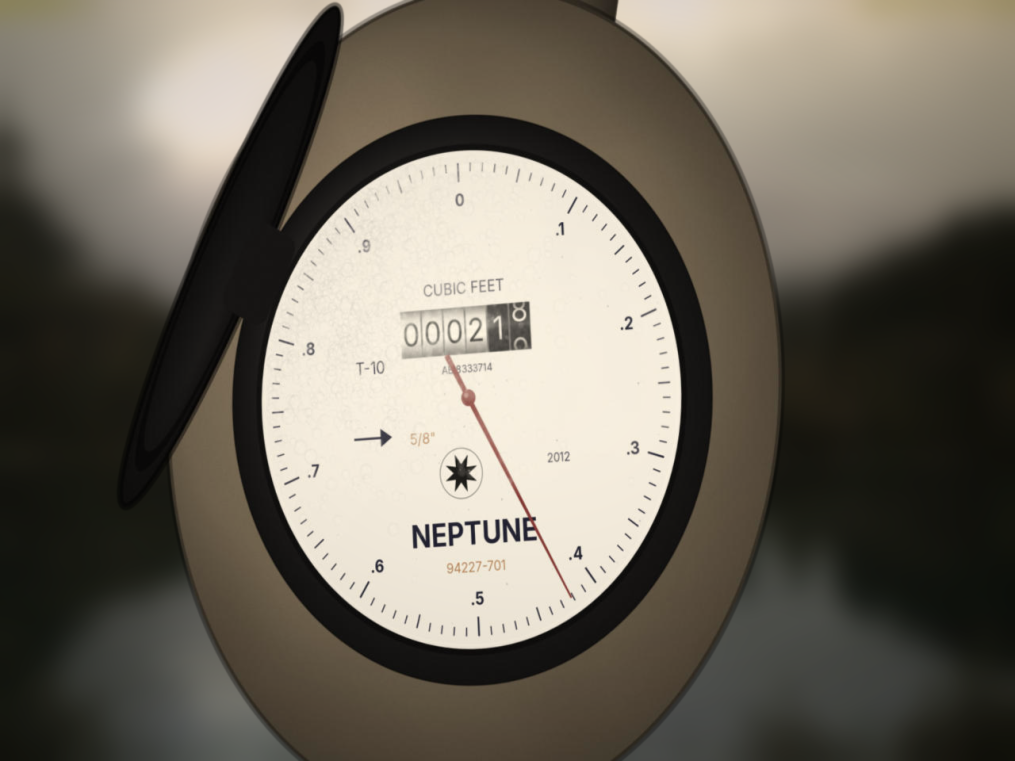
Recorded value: 218.42; ft³
